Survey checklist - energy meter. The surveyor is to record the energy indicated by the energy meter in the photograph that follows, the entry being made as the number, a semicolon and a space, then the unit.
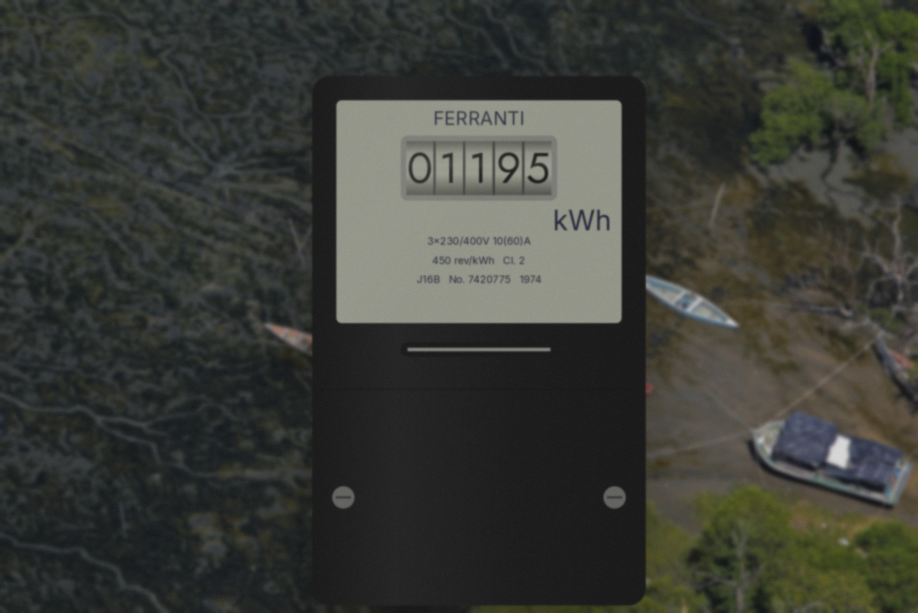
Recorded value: 1195; kWh
